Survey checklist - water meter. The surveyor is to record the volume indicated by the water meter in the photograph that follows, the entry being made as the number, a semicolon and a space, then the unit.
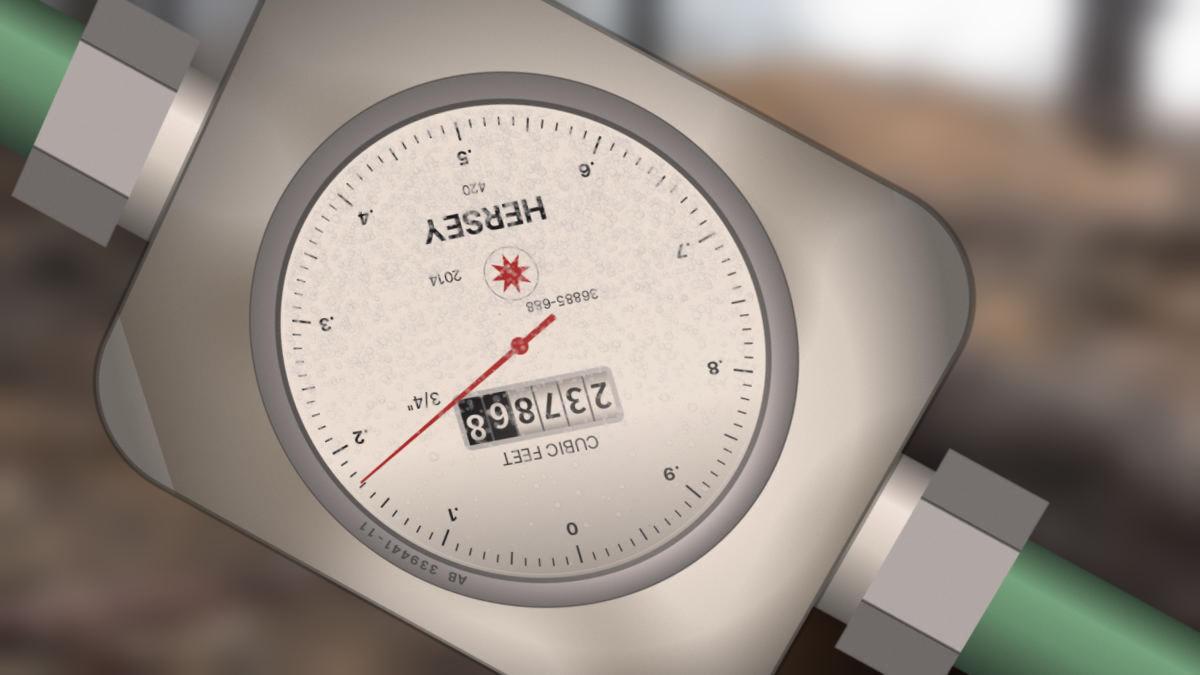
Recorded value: 237868.17; ft³
